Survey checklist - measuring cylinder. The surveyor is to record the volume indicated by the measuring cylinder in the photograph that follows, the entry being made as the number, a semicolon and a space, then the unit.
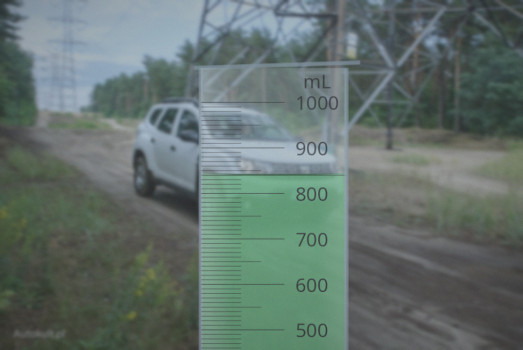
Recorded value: 840; mL
